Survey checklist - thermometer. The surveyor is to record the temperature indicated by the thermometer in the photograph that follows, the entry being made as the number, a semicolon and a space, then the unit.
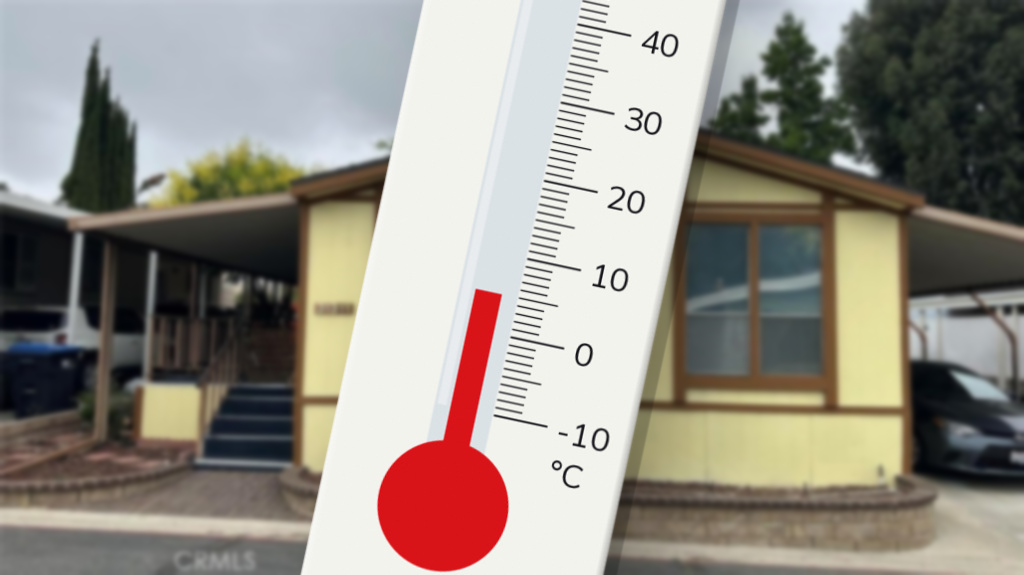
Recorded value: 5; °C
